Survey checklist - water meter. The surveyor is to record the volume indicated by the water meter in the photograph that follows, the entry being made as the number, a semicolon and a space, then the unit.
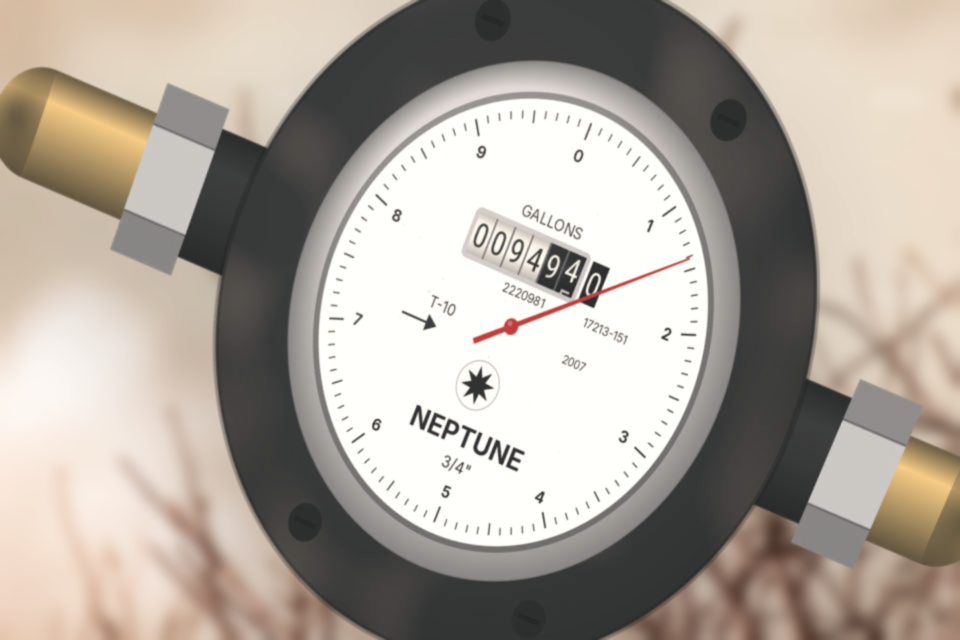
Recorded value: 94941.4; gal
